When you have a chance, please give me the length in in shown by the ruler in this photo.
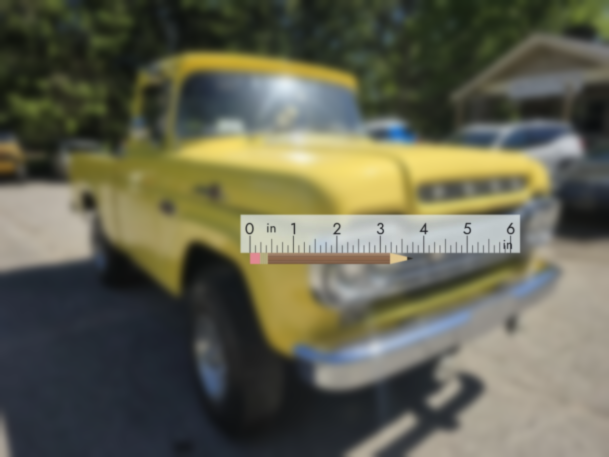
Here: 3.75 in
